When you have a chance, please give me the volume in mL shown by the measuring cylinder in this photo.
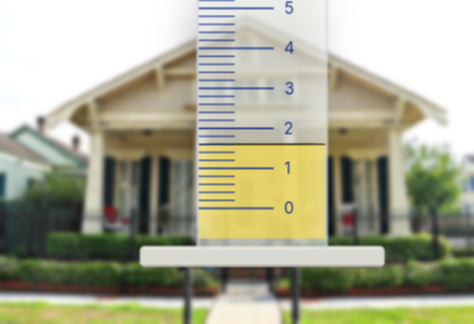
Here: 1.6 mL
